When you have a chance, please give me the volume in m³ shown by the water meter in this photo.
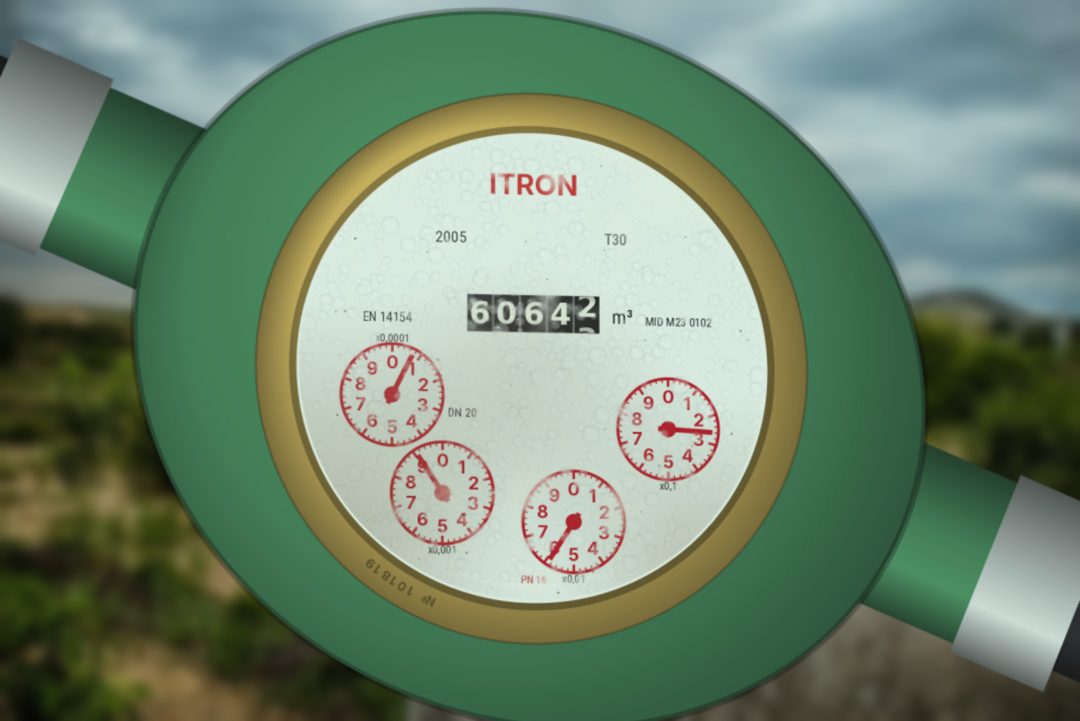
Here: 60642.2590 m³
